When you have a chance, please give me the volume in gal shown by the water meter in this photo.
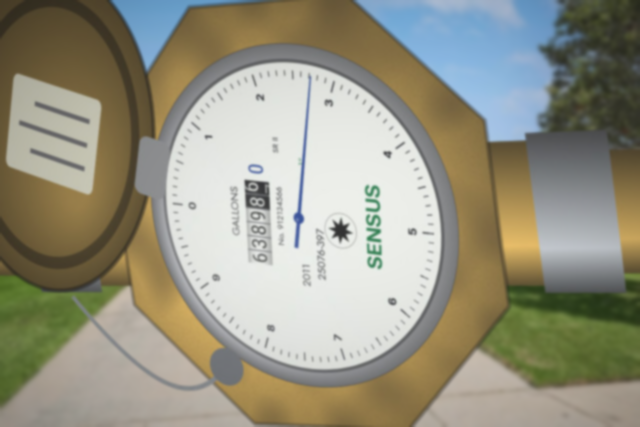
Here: 6389862.7 gal
